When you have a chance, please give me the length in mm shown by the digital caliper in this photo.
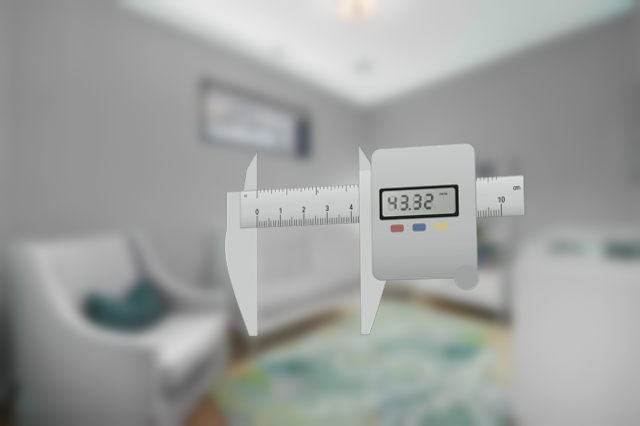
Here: 43.32 mm
